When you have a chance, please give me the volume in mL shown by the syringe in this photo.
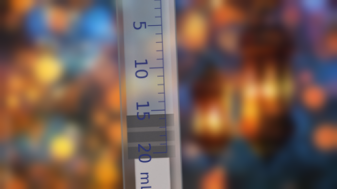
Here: 15.5 mL
